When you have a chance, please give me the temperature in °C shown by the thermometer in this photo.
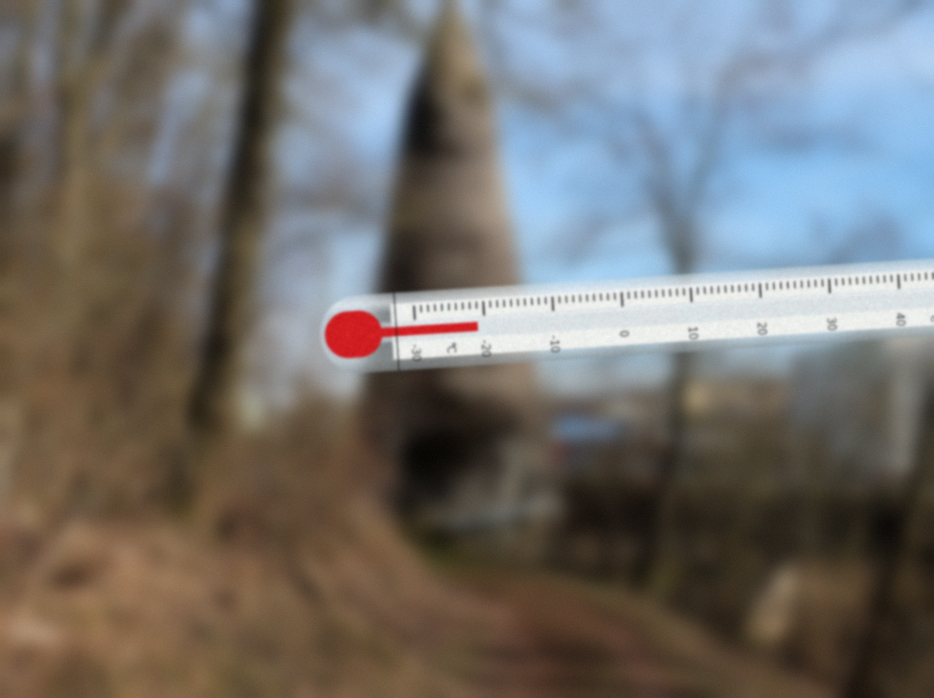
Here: -21 °C
